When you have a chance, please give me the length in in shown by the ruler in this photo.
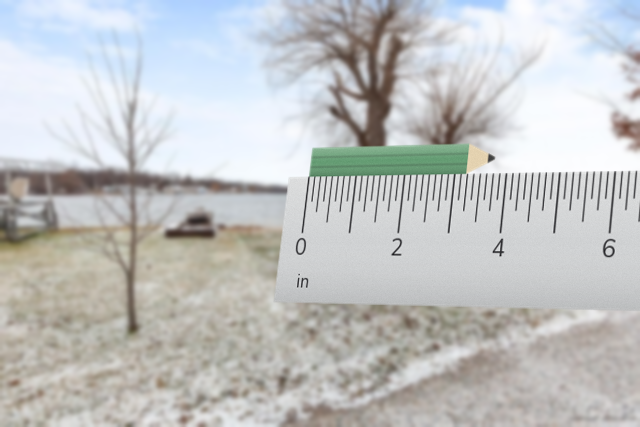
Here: 3.75 in
